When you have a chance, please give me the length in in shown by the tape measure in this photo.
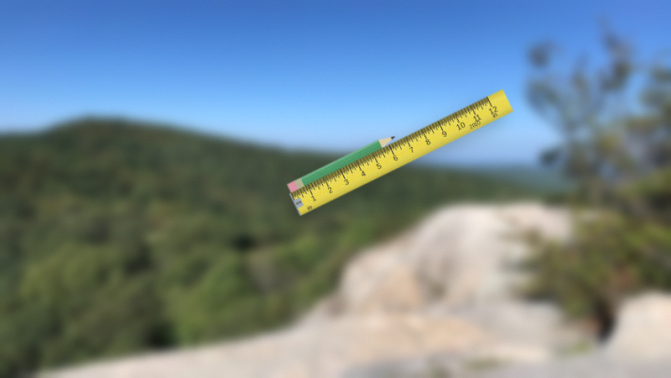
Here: 6.5 in
